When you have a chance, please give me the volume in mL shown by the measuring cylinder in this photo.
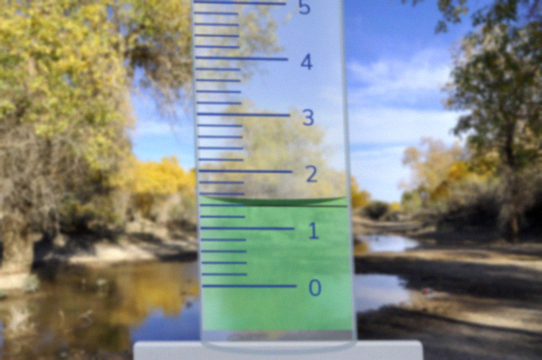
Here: 1.4 mL
